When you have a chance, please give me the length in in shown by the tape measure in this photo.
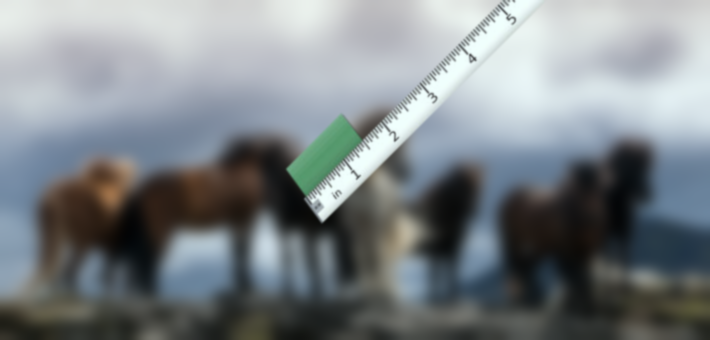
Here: 1.5 in
